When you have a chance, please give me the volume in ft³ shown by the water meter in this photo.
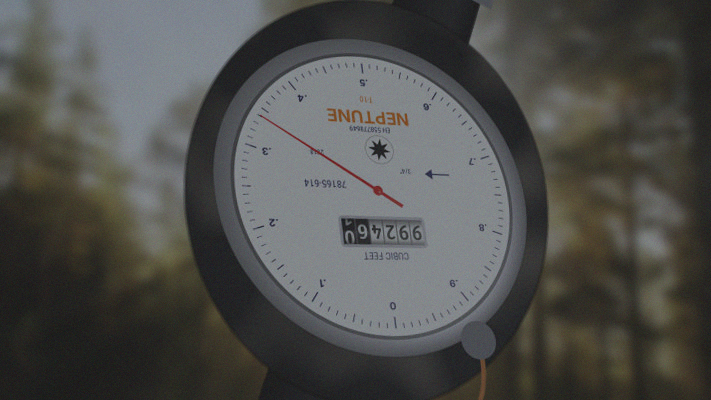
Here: 992460.34 ft³
